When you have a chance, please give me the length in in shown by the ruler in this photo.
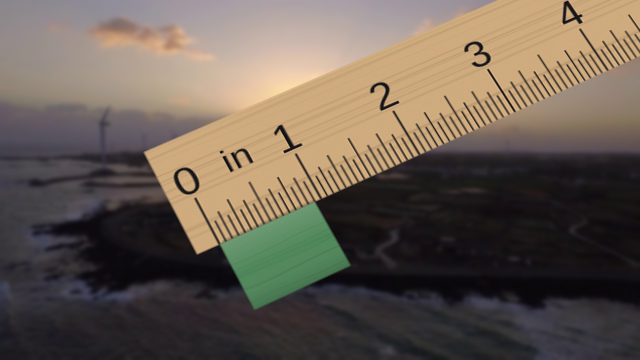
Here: 0.9375 in
